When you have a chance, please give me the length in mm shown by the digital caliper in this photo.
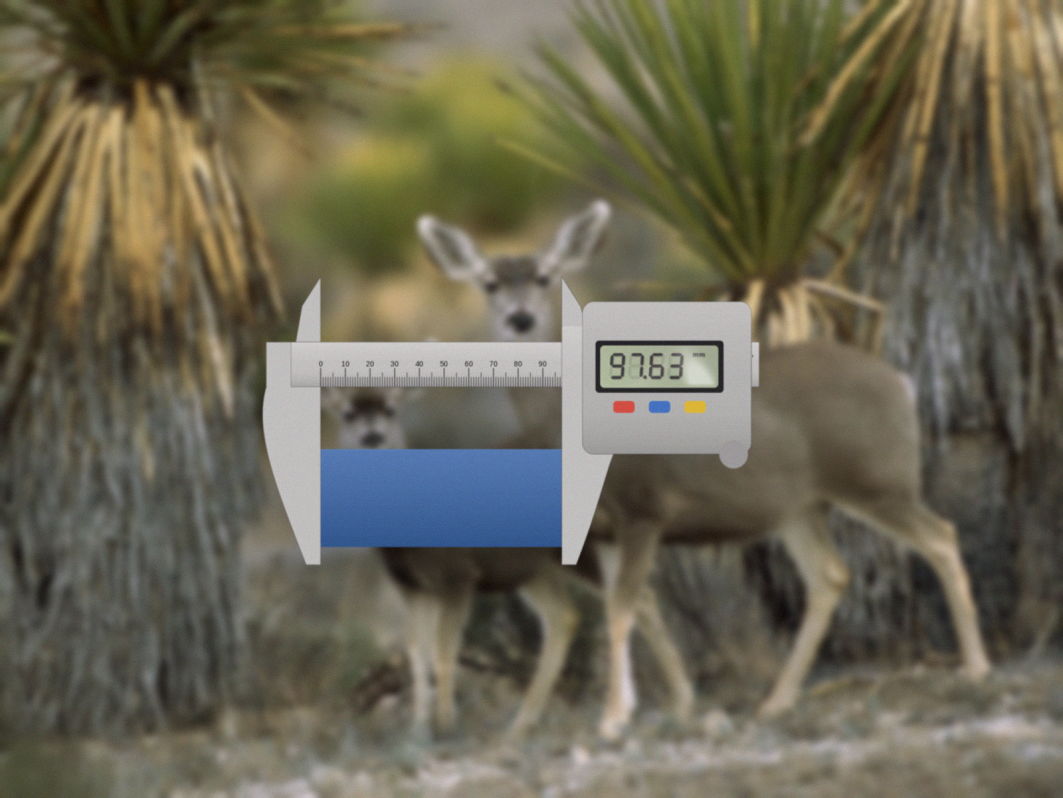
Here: 97.63 mm
